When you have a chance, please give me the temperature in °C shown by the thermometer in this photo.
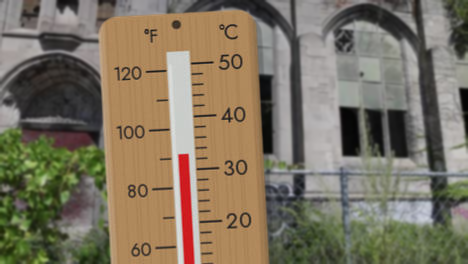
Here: 33 °C
